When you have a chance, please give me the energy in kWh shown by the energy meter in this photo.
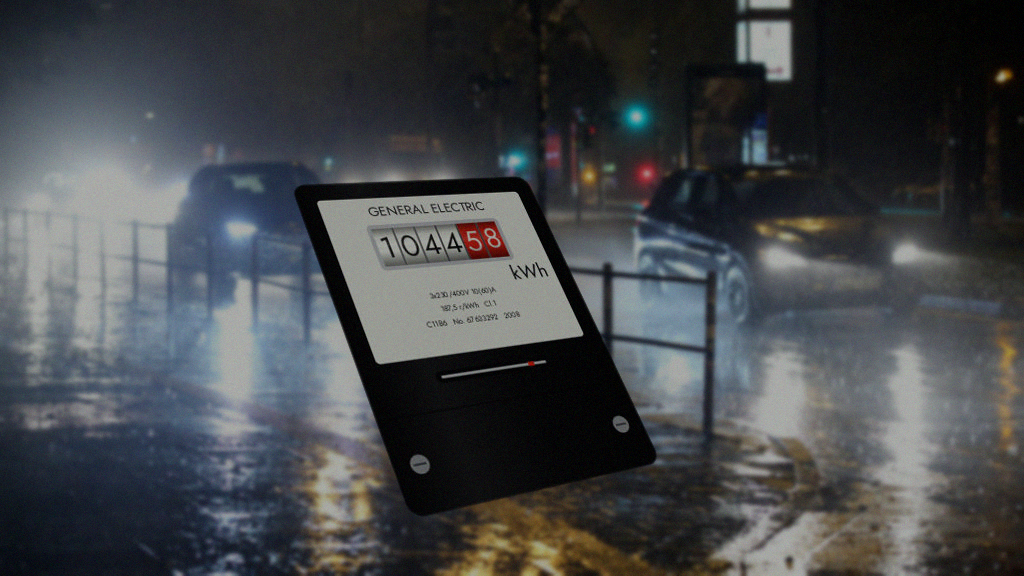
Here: 1044.58 kWh
